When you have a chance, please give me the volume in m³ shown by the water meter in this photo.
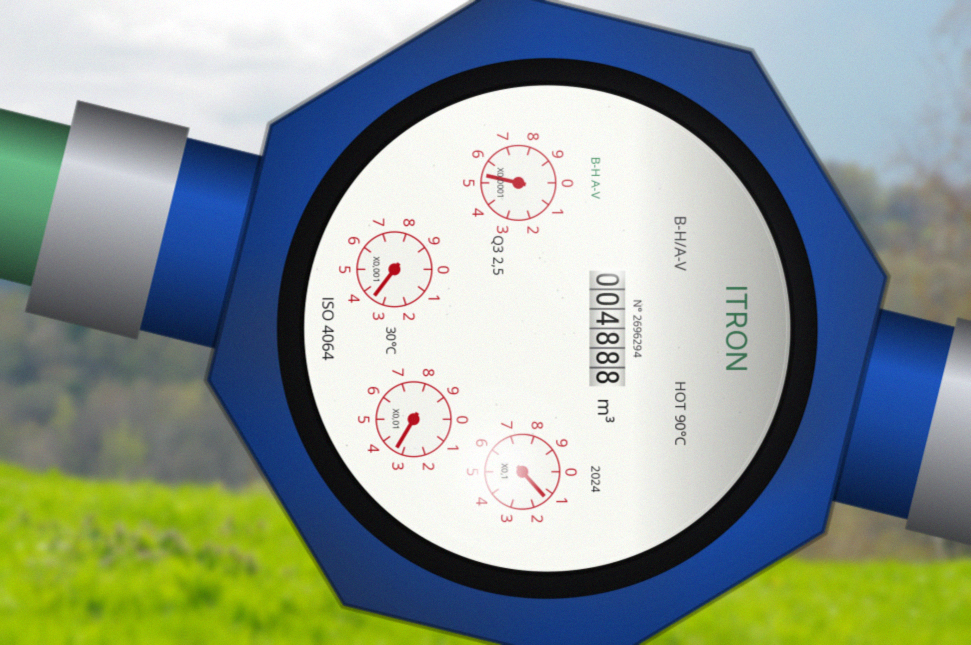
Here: 4888.1335 m³
